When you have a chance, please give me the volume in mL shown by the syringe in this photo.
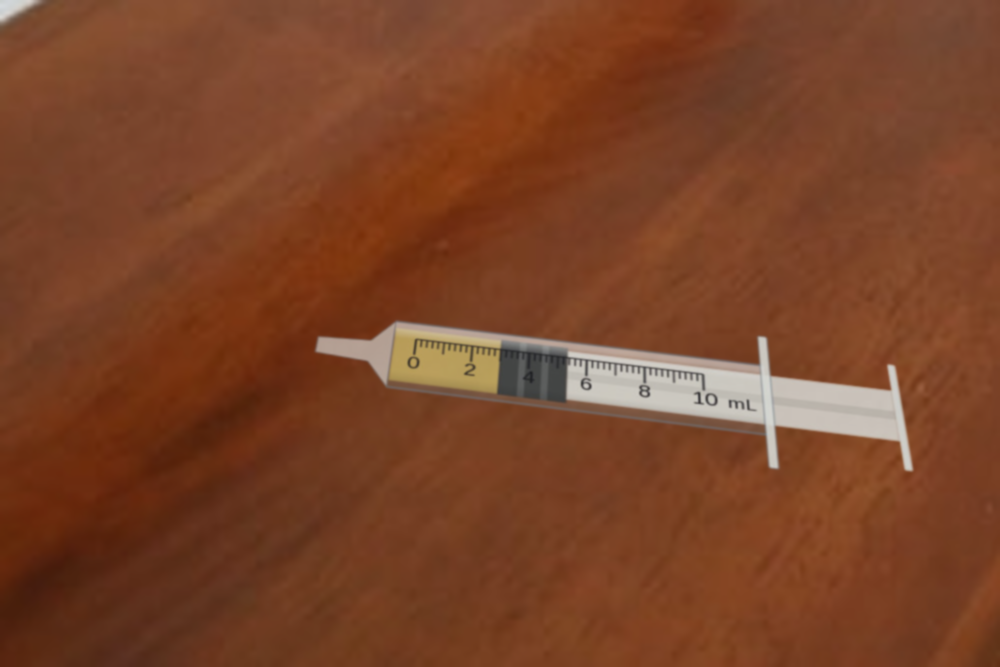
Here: 3 mL
